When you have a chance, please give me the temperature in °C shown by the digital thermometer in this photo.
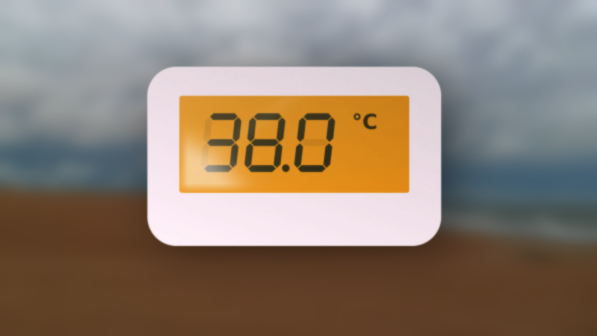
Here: 38.0 °C
